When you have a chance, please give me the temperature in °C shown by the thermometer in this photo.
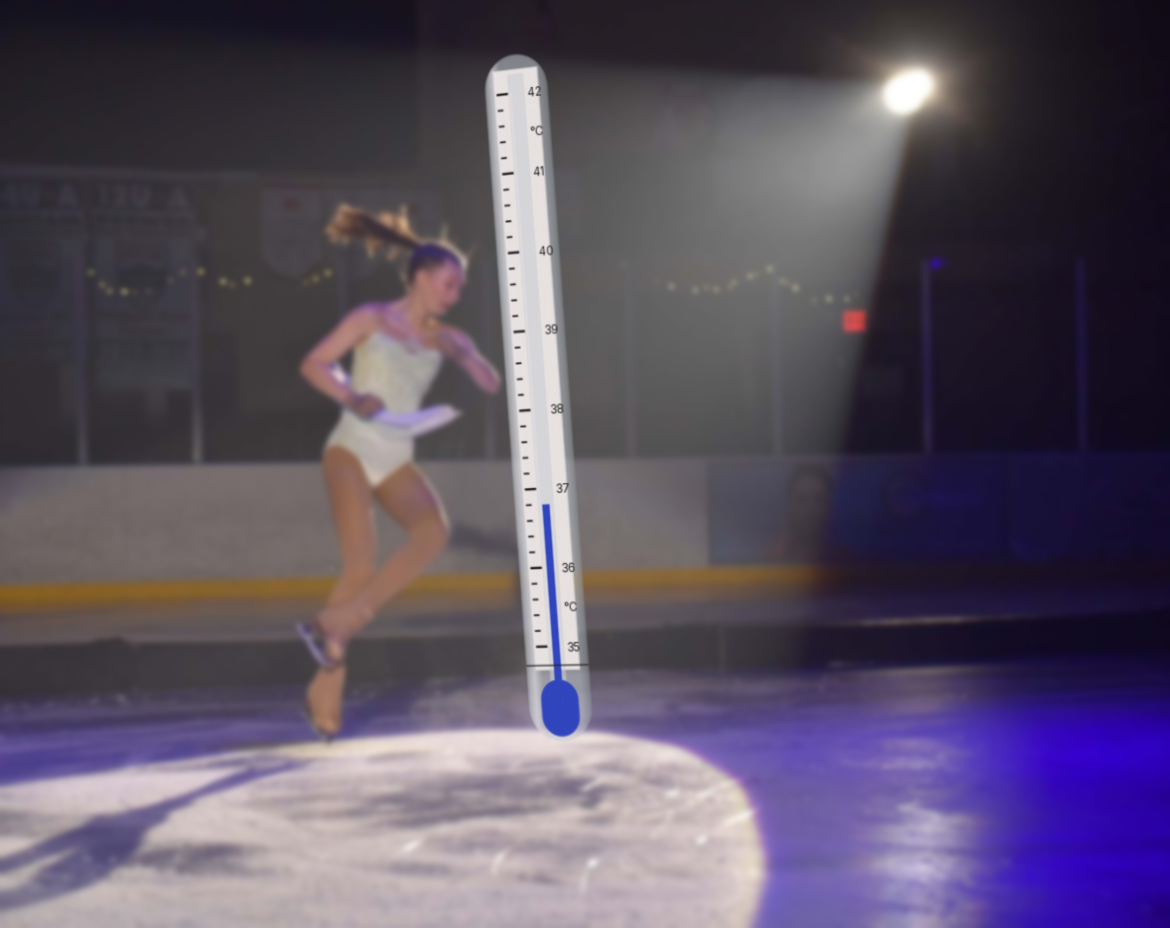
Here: 36.8 °C
